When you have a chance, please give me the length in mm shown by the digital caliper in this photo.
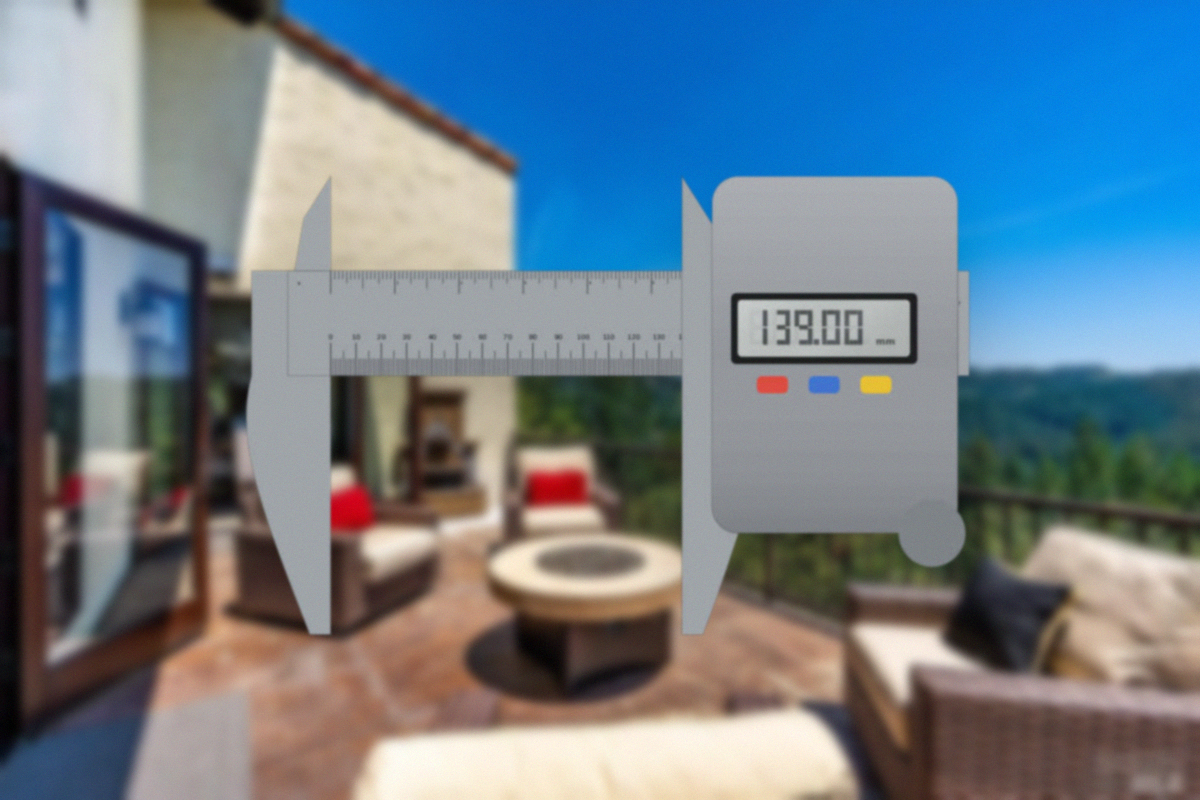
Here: 139.00 mm
